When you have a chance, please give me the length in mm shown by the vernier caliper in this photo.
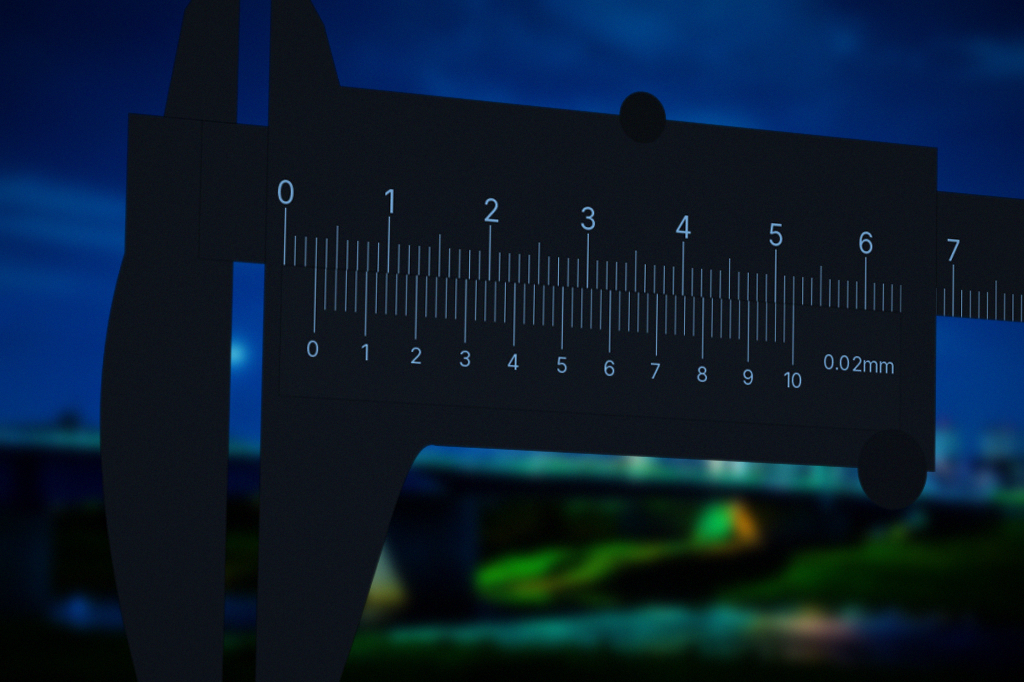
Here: 3.0 mm
